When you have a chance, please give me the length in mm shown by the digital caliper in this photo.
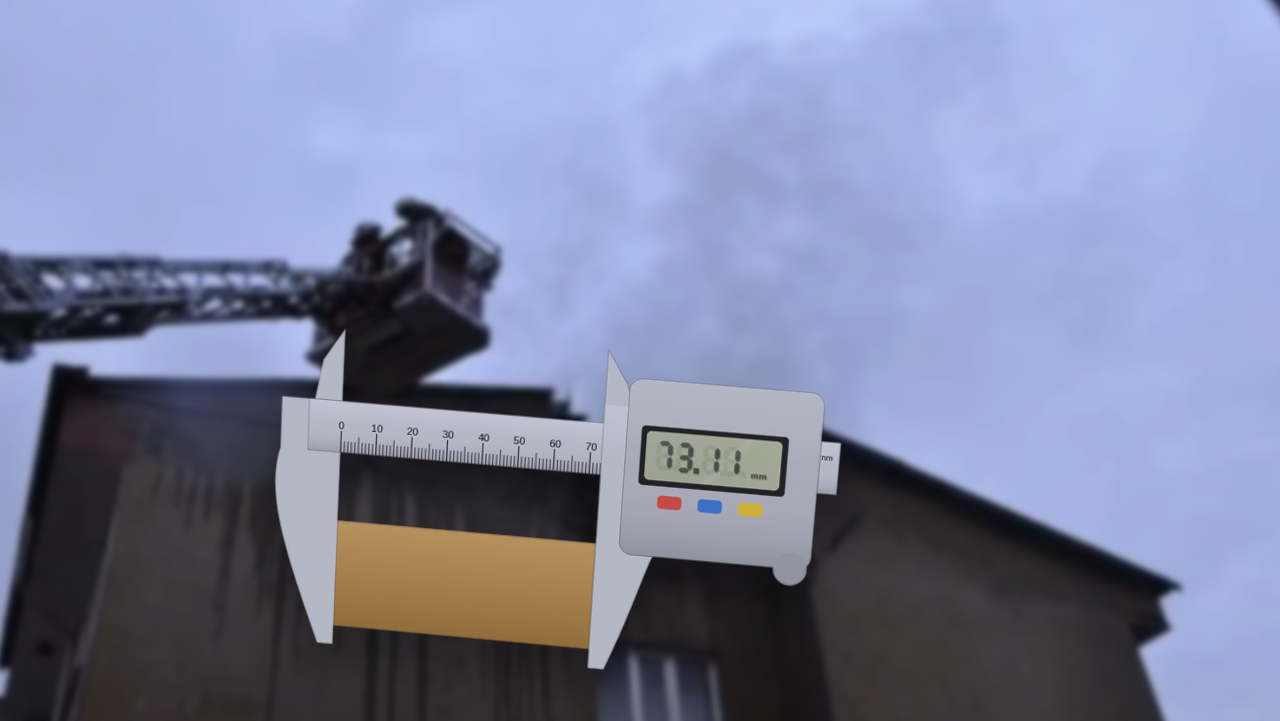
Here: 73.11 mm
